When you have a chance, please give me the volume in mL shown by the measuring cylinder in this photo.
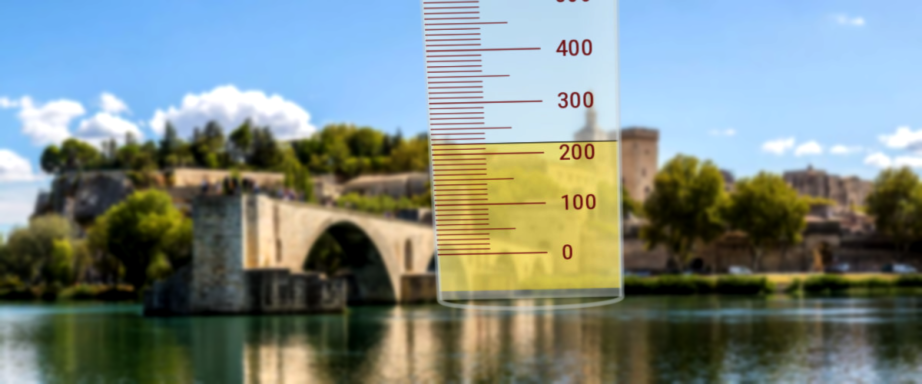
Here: 220 mL
